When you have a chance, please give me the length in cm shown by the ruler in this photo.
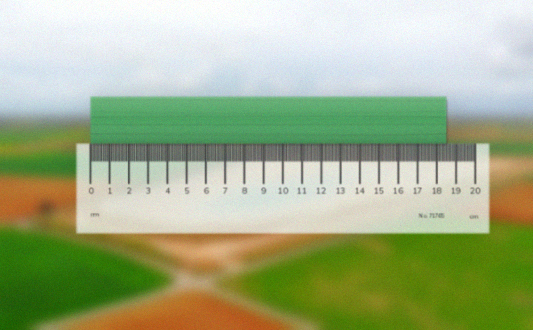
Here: 18.5 cm
